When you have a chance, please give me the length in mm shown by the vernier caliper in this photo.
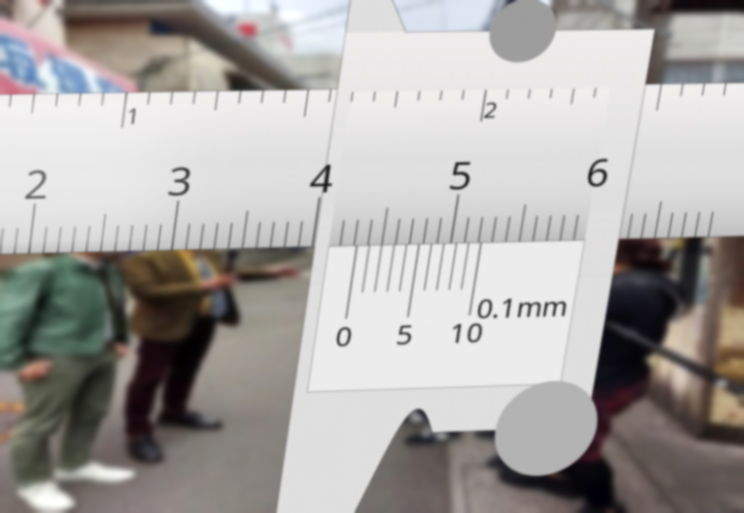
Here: 43.2 mm
